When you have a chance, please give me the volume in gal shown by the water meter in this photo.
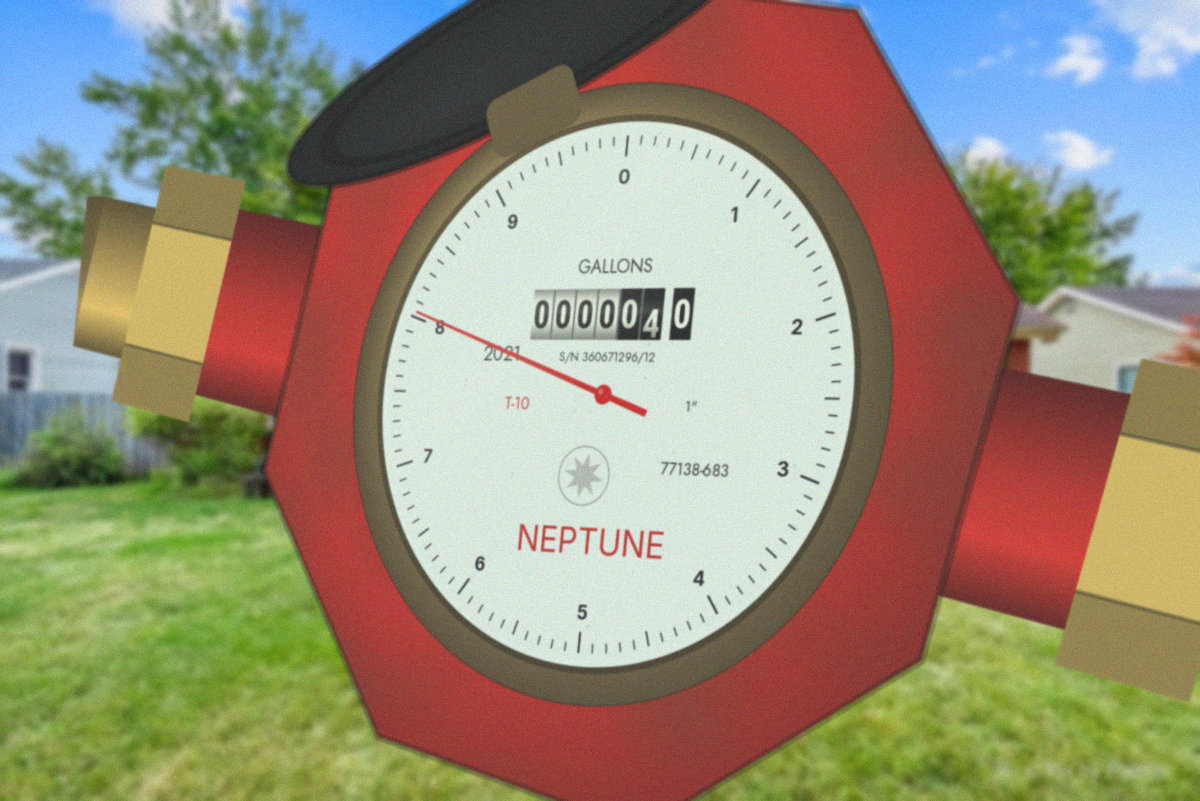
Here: 38.0 gal
